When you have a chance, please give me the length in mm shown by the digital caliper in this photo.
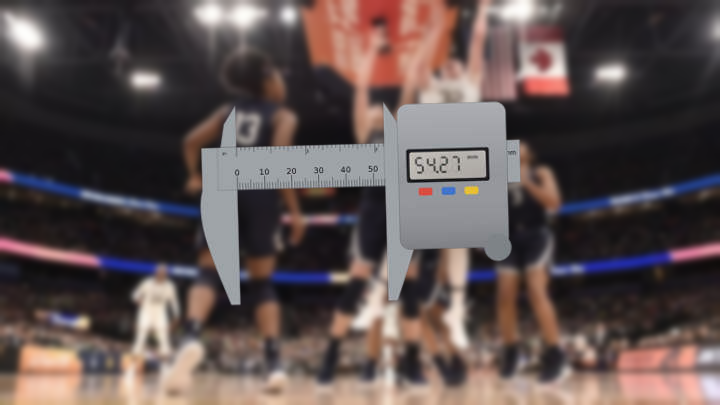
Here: 54.27 mm
